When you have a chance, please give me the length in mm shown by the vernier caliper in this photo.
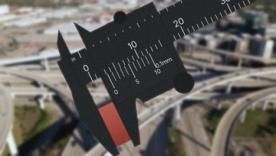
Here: 3.2 mm
